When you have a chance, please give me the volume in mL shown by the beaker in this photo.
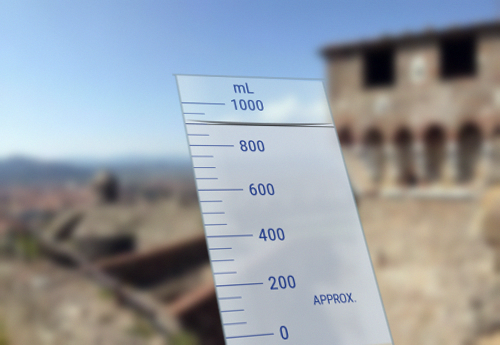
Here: 900 mL
